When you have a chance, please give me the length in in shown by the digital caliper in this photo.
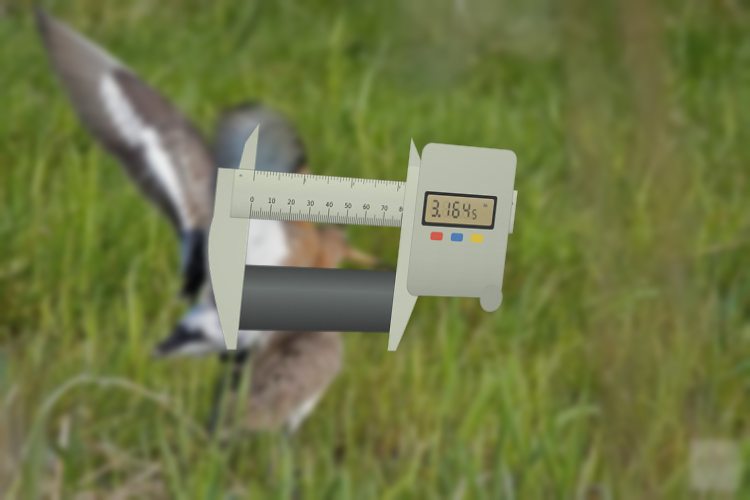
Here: 3.1645 in
